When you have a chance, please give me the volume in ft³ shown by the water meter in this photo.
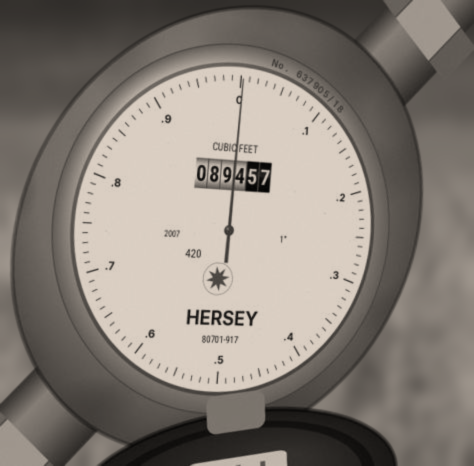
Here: 89457.00 ft³
